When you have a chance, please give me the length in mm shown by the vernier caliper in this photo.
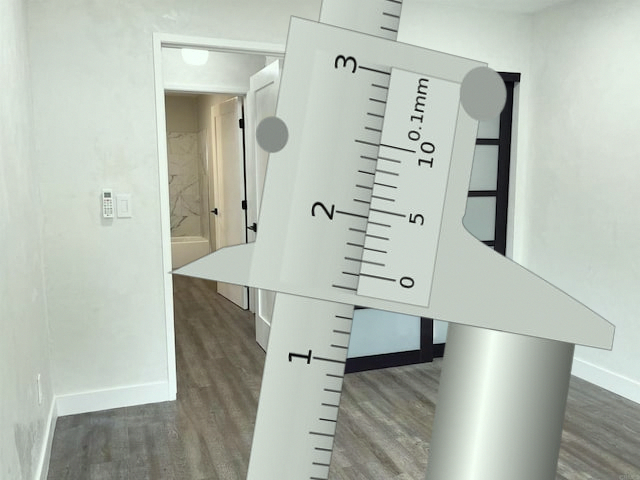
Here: 16.1 mm
